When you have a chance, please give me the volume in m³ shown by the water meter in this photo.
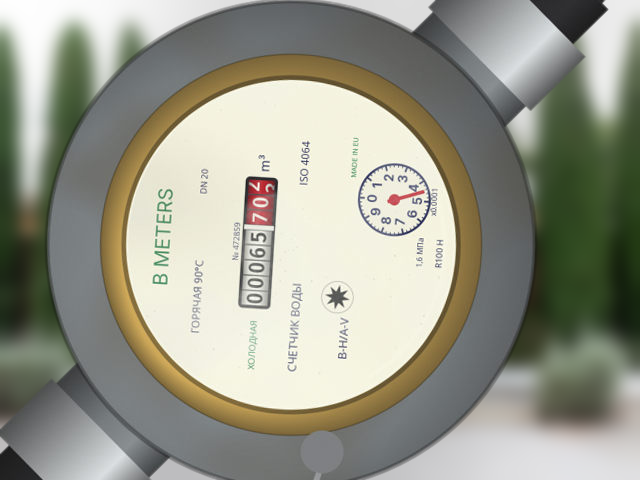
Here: 65.7024 m³
